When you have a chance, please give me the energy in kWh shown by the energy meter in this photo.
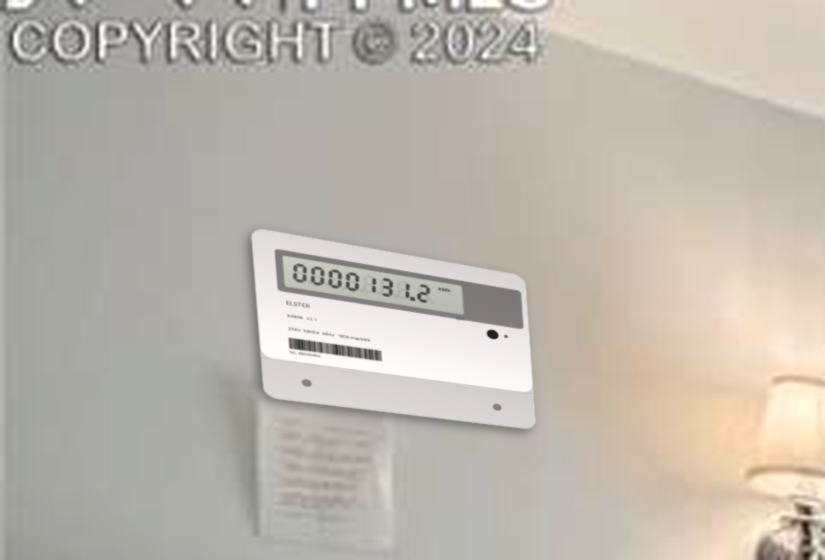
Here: 131.2 kWh
